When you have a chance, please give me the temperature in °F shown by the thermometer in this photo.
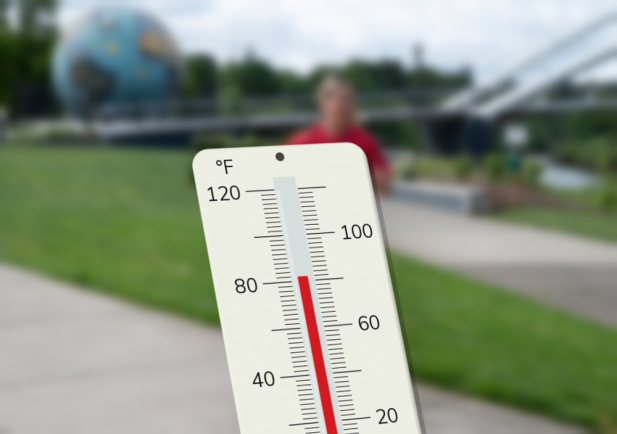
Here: 82 °F
